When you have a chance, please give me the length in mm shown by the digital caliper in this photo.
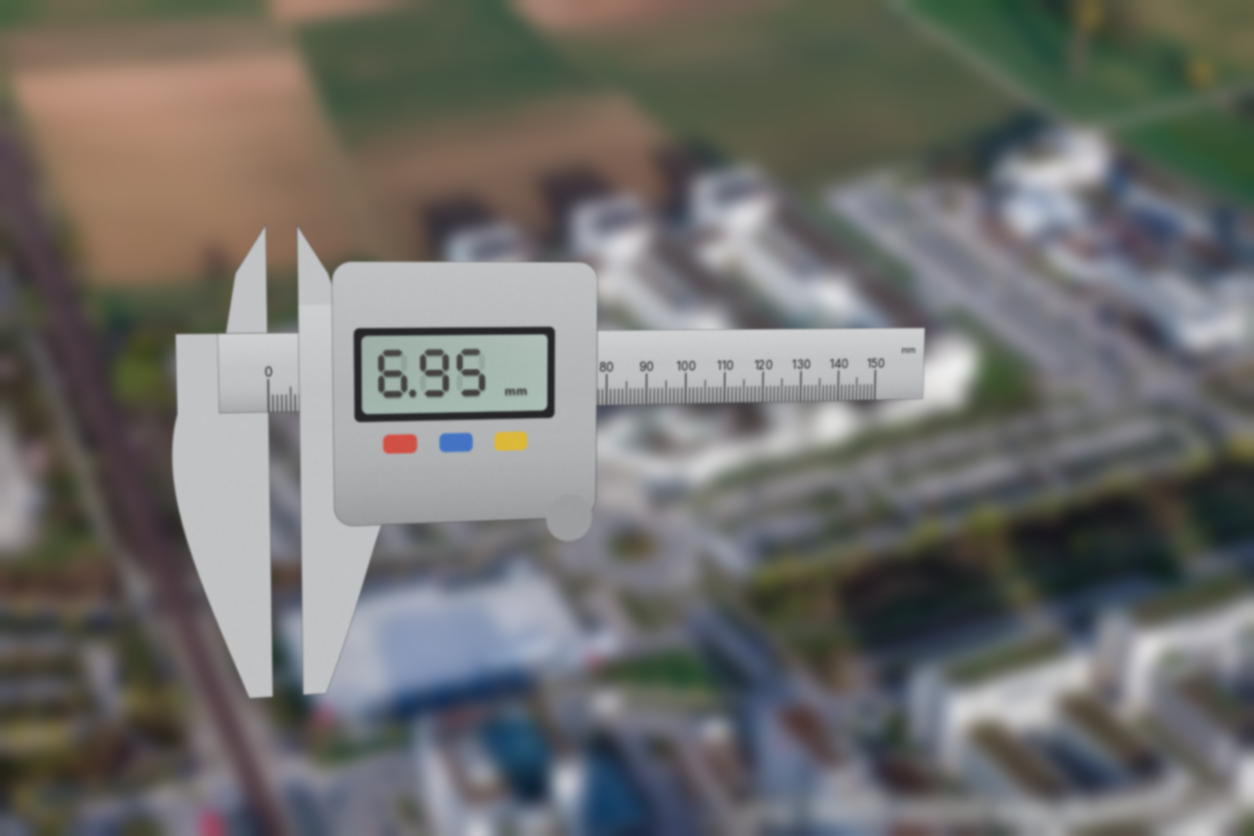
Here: 6.95 mm
